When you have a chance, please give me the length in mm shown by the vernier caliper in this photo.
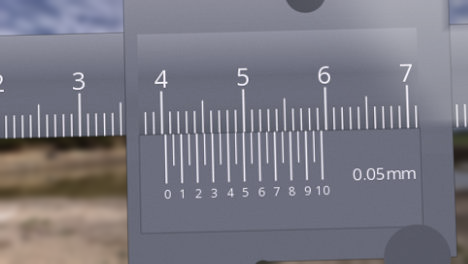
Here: 40.4 mm
